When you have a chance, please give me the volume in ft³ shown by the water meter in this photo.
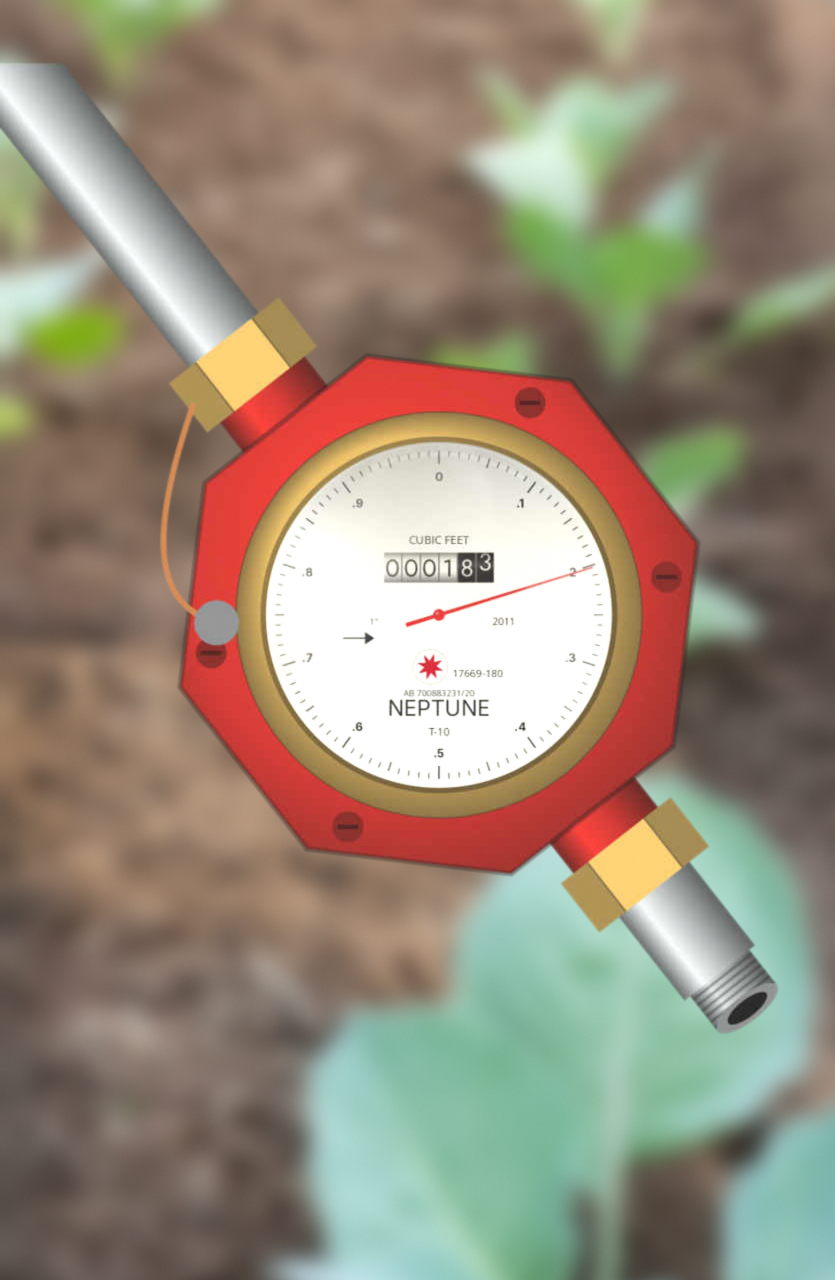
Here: 183.20 ft³
